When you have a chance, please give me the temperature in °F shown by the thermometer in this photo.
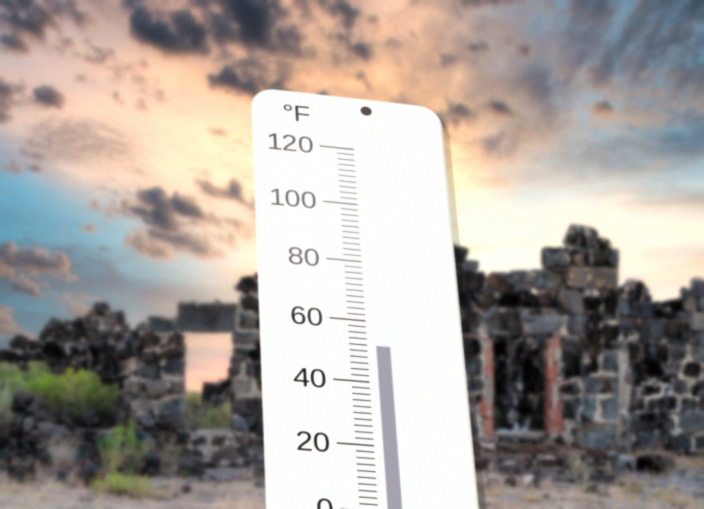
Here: 52 °F
